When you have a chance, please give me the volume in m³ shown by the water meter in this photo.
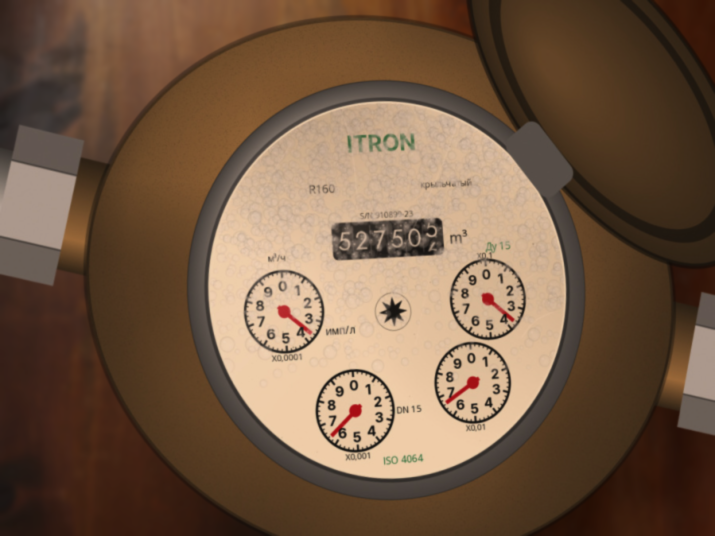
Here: 527505.3663 m³
